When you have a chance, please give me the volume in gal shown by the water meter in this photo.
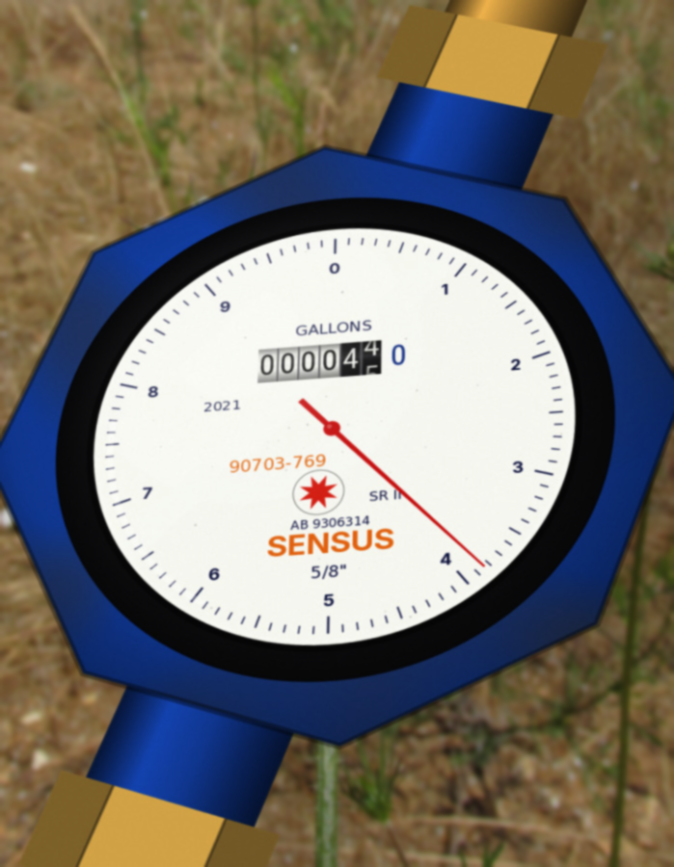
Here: 443.8 gal
